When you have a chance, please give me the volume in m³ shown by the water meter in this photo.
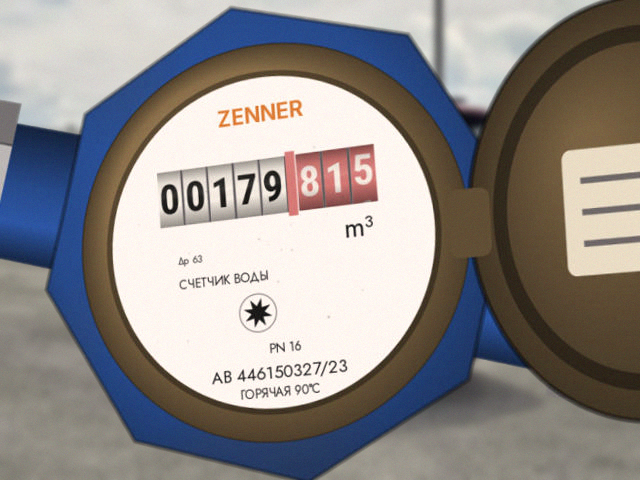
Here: 179.815 m³
